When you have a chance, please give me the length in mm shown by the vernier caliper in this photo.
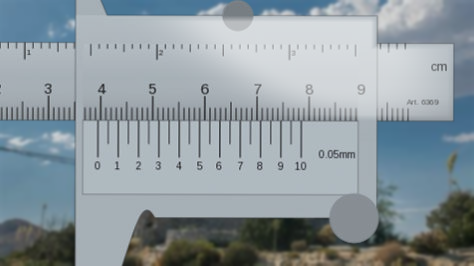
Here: 39.5 mm
